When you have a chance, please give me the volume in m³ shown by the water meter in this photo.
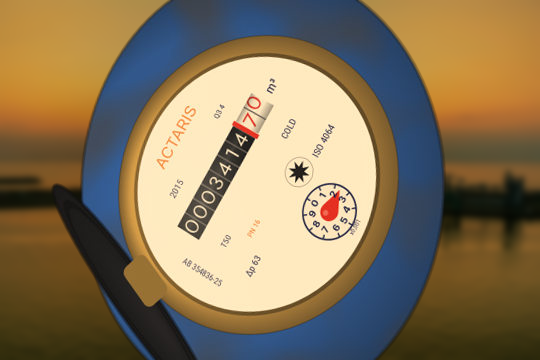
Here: 3414.702 m³
